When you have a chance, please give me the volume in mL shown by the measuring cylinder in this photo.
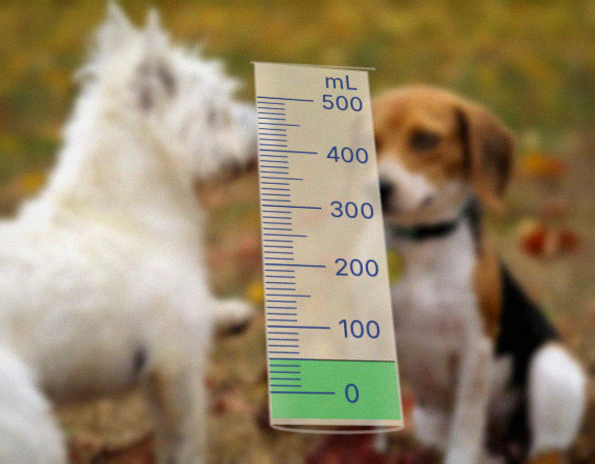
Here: 50 mL
